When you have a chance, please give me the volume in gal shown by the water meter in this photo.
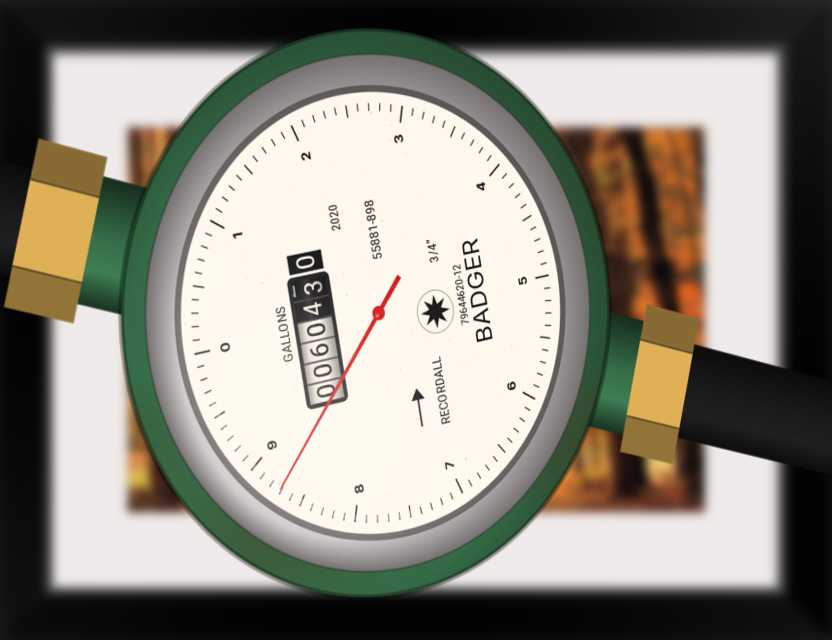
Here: 60428.7 gal
